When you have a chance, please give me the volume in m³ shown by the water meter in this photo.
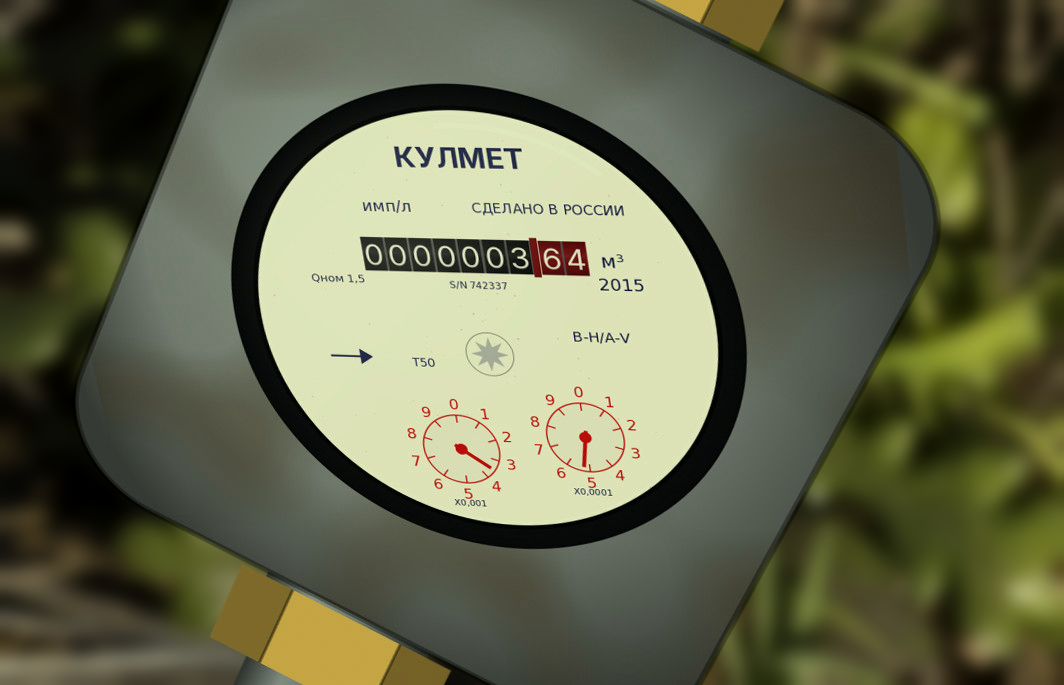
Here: 3.6435 m³
